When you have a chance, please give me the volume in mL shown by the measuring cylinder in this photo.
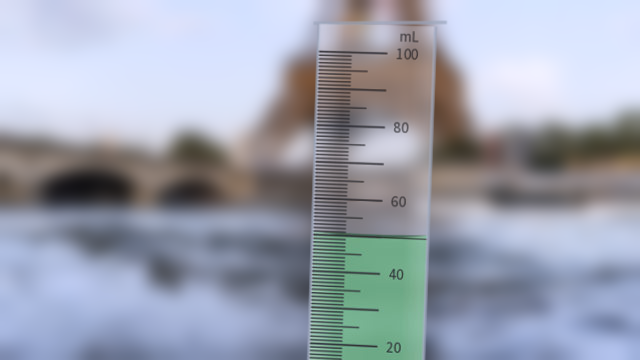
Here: 50 mL
